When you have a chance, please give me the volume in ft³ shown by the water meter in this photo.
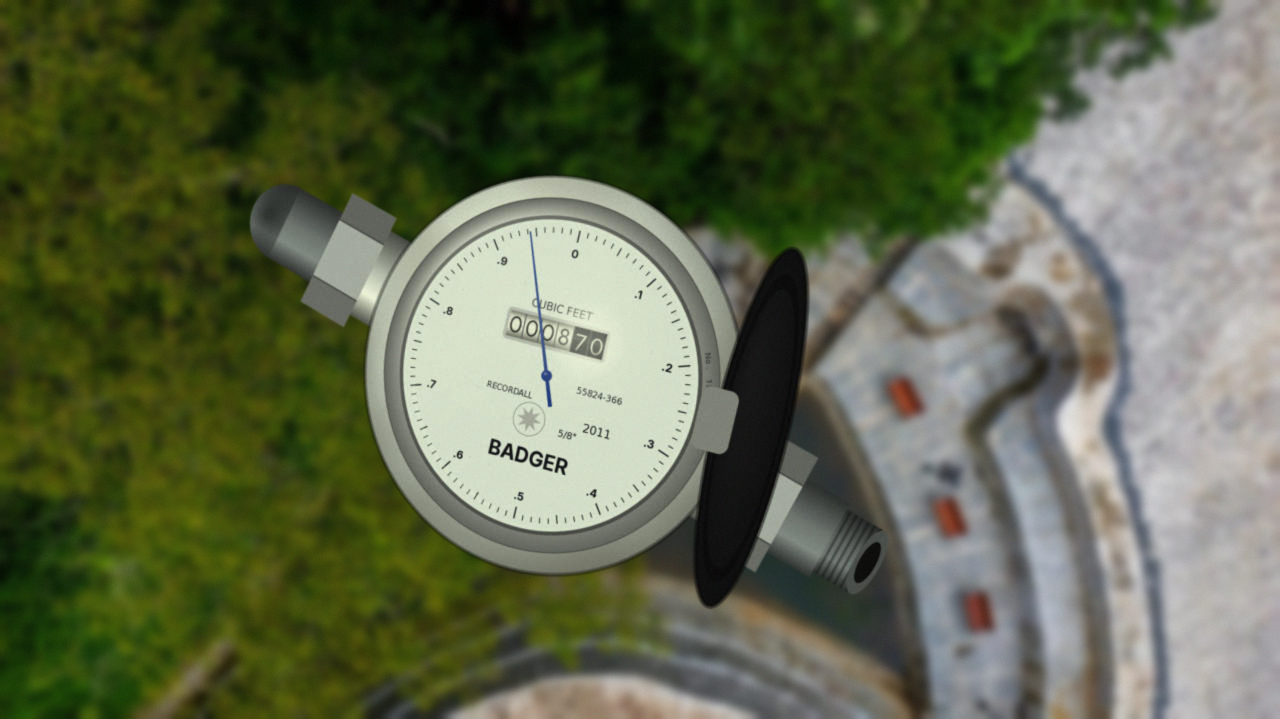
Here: 869.94 ft³
